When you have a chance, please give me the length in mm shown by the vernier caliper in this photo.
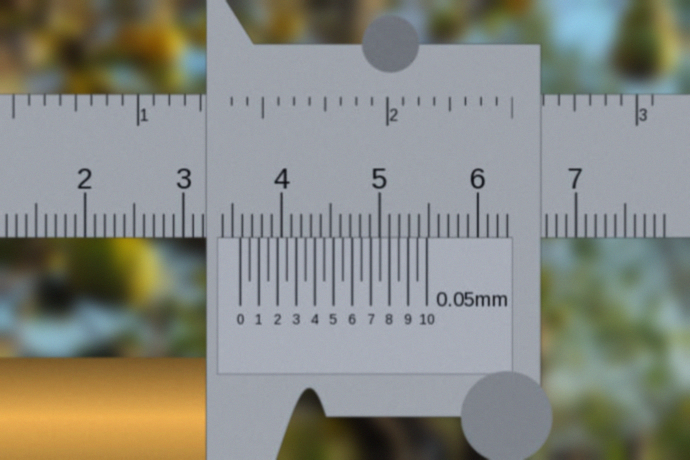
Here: 35.8 mm
